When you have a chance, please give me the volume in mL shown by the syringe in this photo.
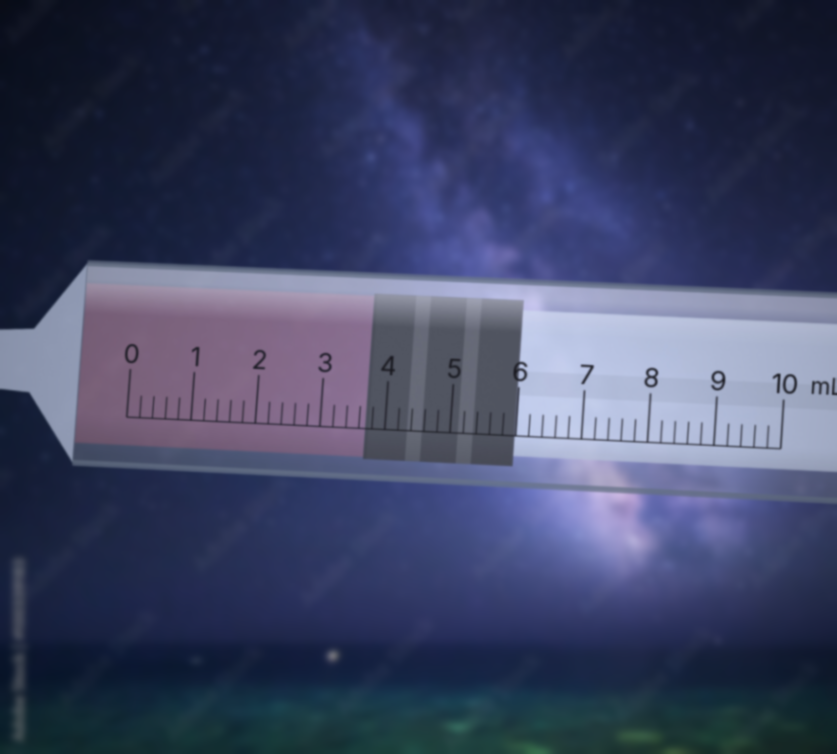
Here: 3.7 mL
